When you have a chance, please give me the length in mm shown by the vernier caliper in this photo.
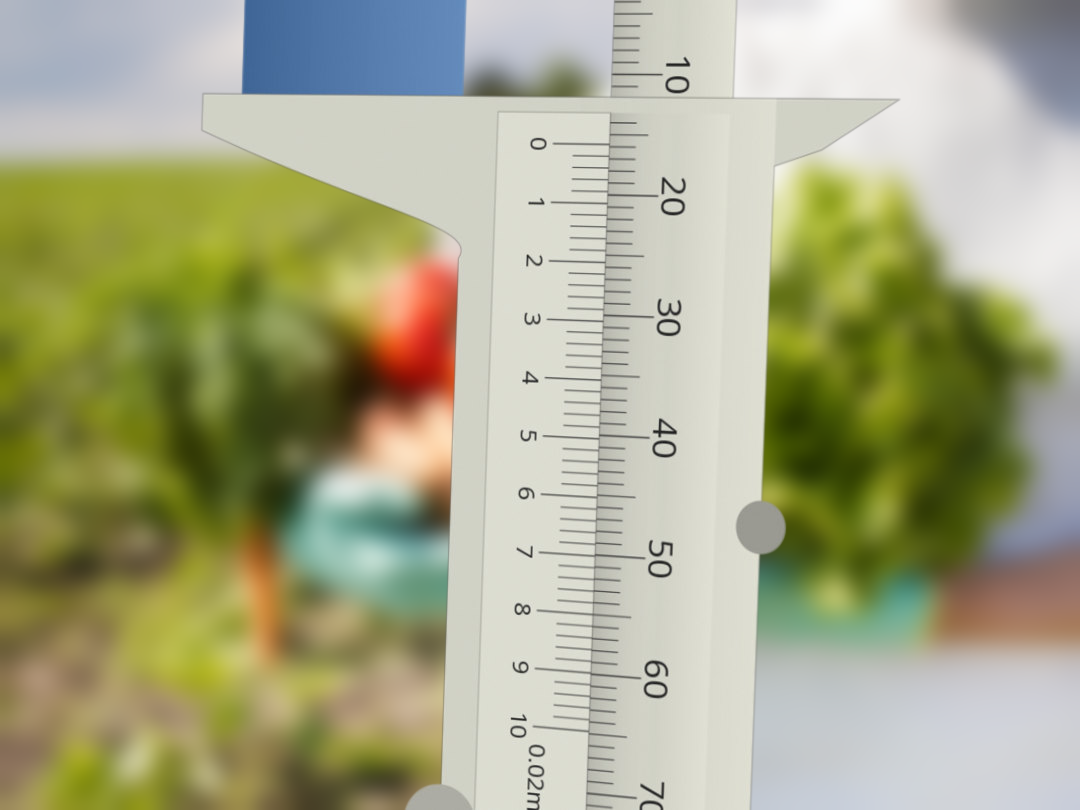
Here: 15.8 mm
